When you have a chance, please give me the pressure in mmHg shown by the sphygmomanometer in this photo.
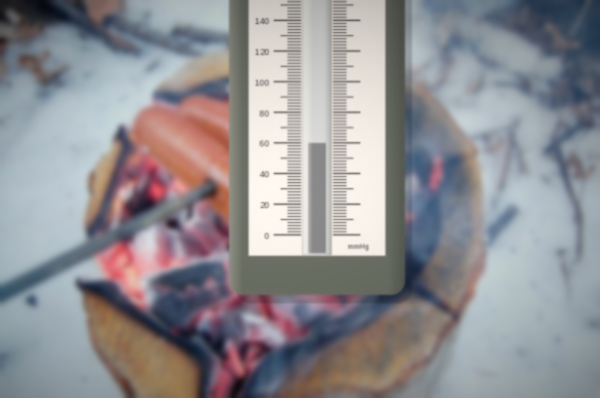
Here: 60 mmHg
